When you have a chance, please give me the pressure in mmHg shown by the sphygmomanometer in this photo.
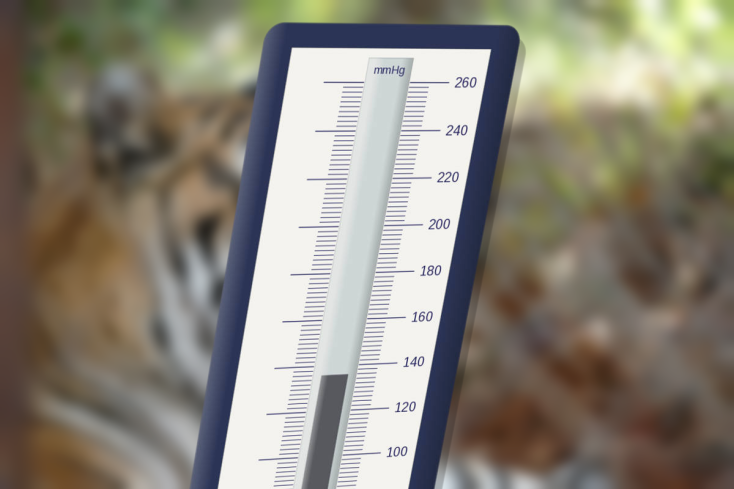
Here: 136 mmHg
